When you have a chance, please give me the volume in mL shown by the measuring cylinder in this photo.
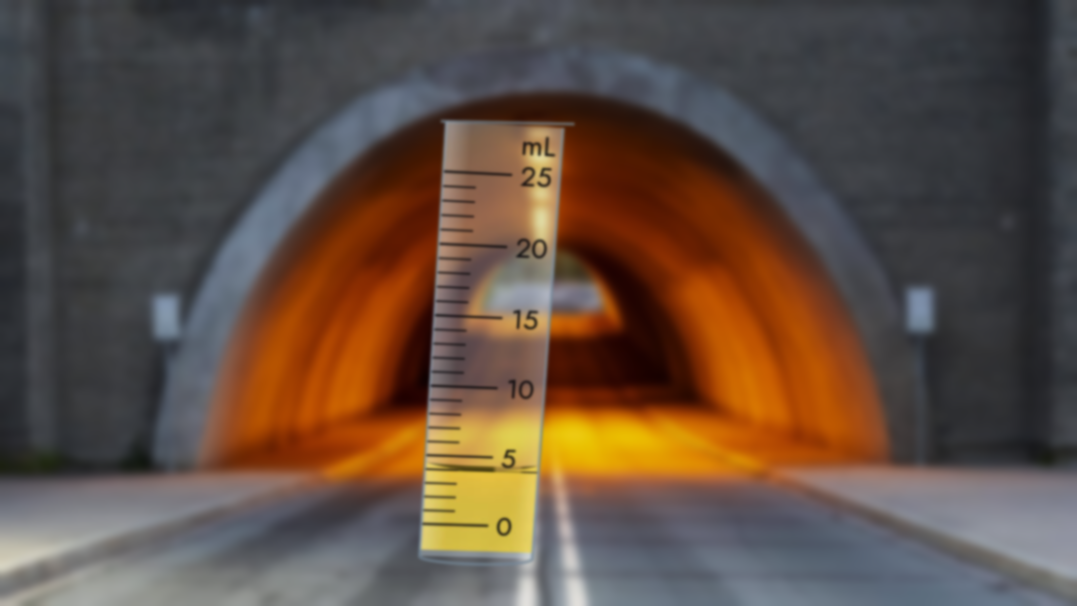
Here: 4 mL
